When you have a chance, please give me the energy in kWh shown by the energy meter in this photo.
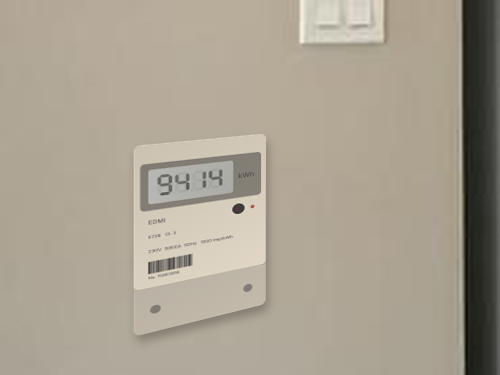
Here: 9414 kWh
